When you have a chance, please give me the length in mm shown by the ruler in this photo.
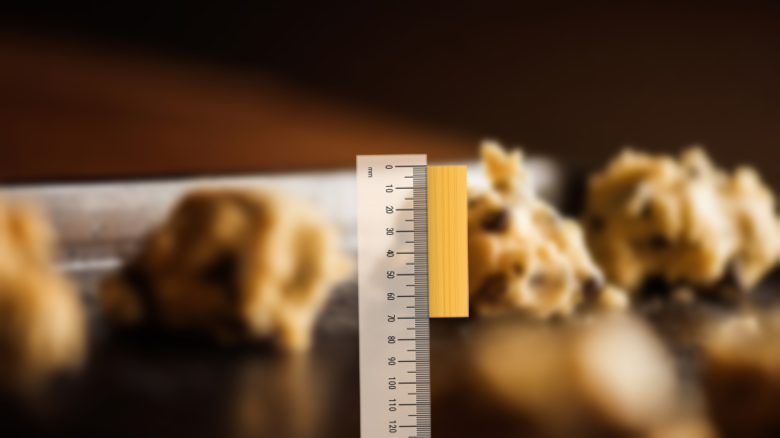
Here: 70 mm
